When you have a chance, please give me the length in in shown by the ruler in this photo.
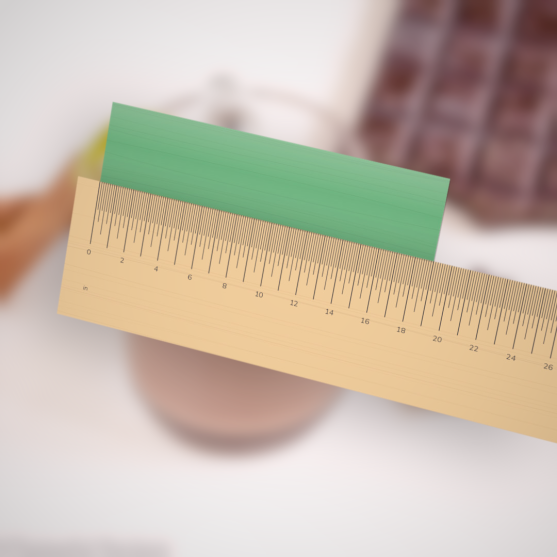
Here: 19 in
